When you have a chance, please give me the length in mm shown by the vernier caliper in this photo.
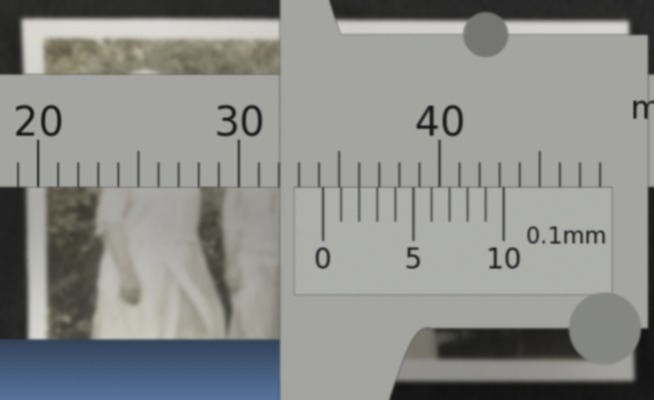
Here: 34.2 mm
